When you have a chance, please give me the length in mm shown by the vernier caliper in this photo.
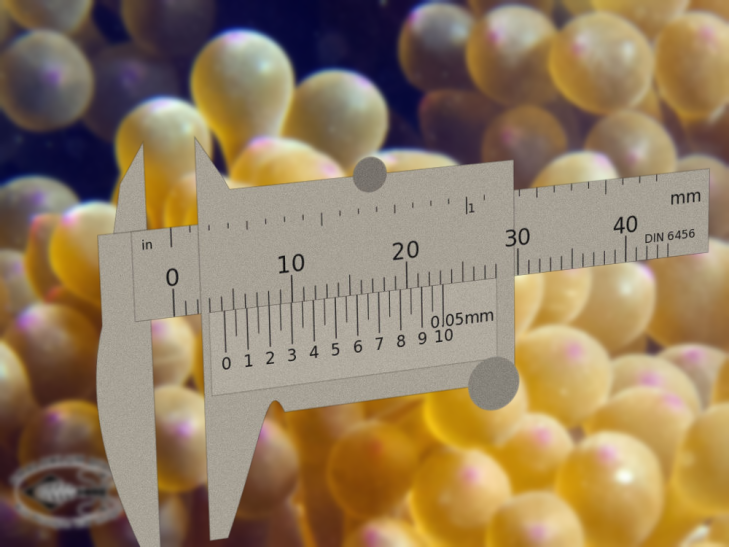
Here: 4.2 mm
